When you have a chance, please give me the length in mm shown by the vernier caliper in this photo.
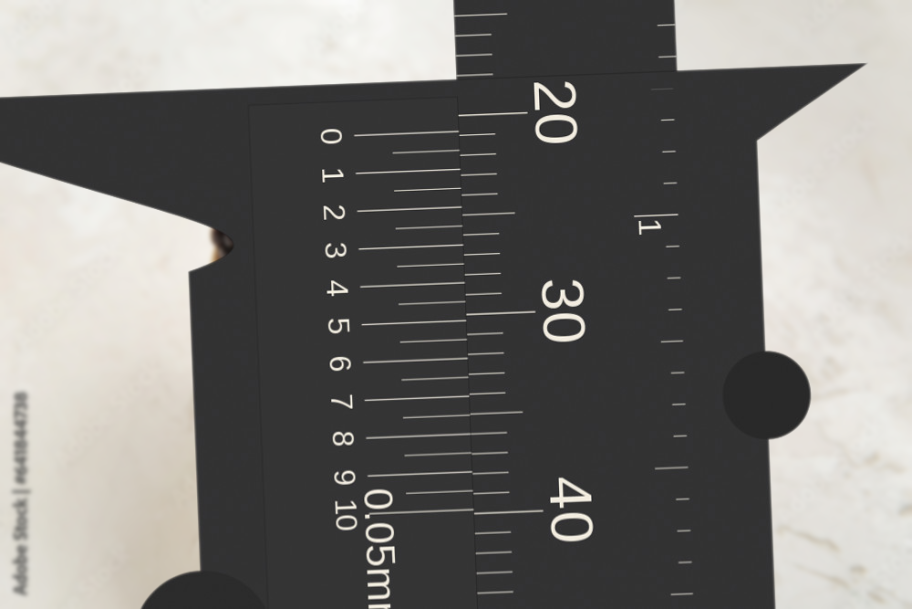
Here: 20.8 mm
